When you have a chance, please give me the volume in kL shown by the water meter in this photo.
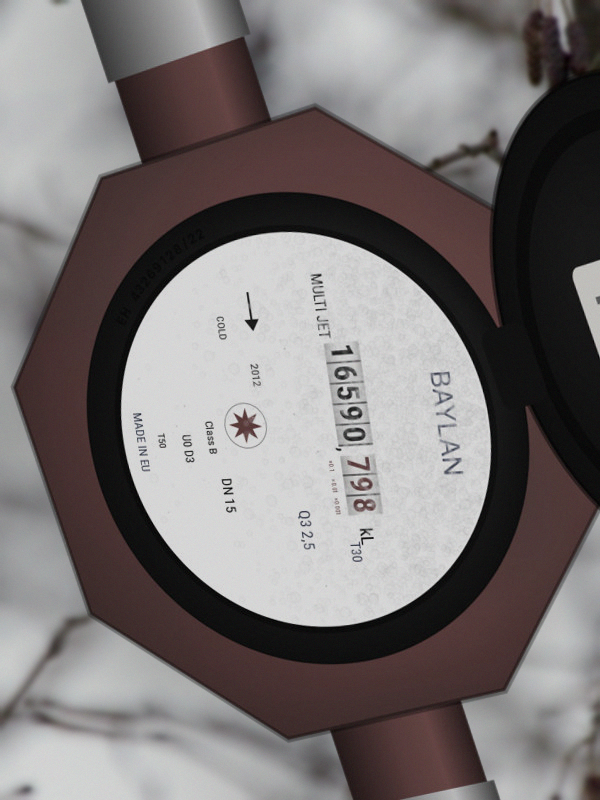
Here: 16590.798 kL
